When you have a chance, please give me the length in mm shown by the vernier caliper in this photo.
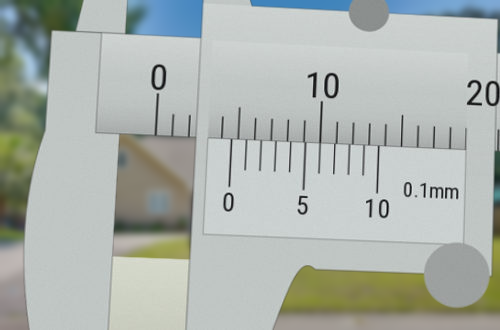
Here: 4.6 mm
